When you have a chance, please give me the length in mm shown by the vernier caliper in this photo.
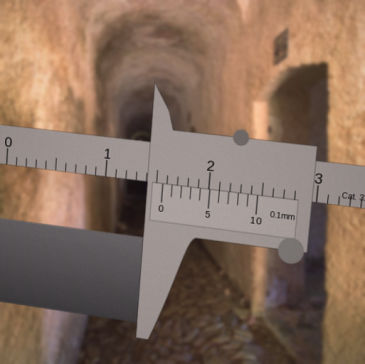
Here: 15.6 mm
